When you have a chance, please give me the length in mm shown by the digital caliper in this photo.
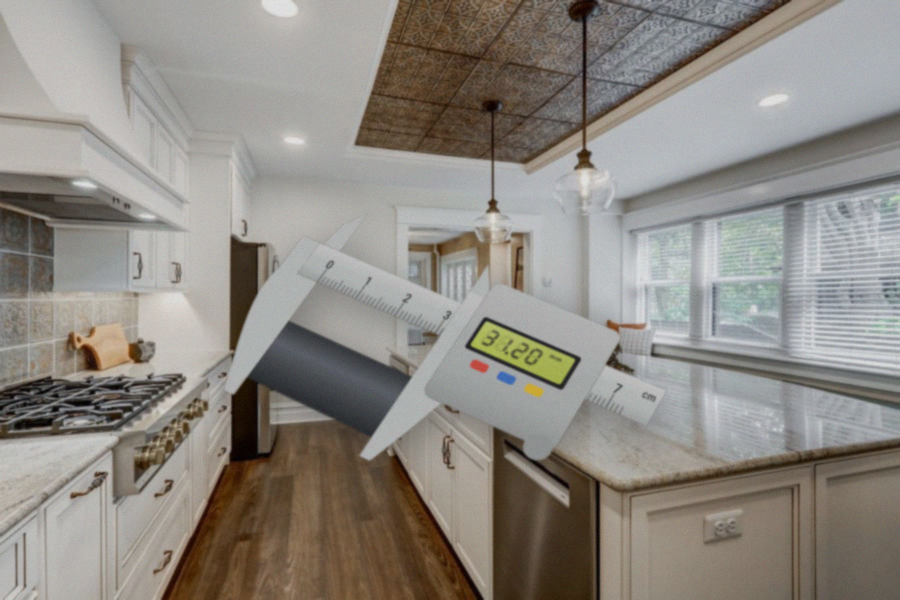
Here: 31.20 mm
